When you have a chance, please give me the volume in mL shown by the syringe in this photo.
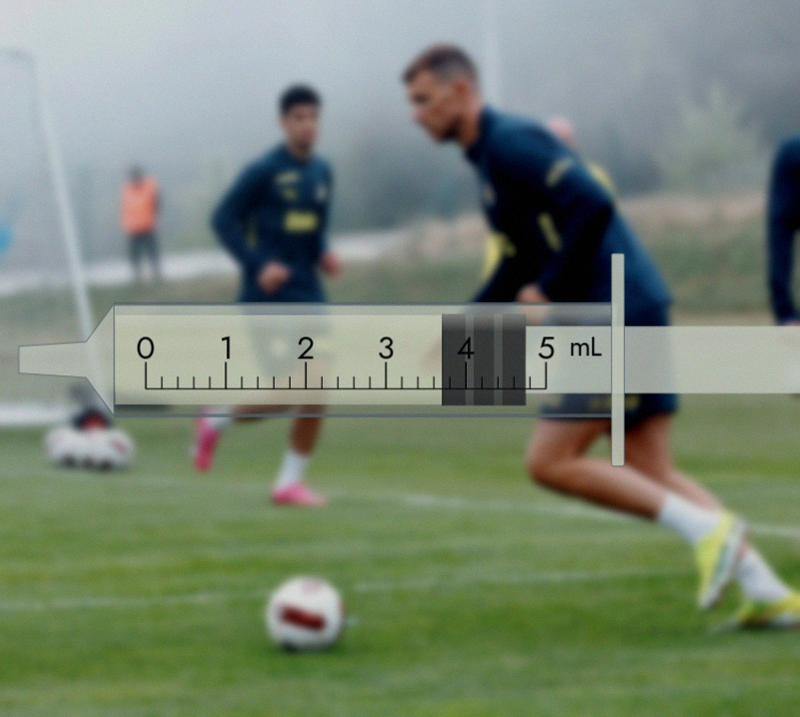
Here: 3.7 mL
